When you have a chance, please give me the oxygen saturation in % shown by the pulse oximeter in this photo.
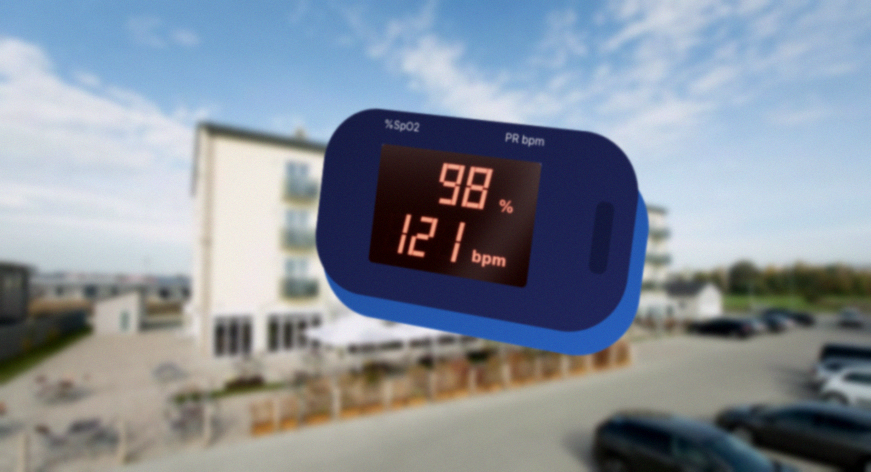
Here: 98 %
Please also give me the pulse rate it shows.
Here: 121 bpm
